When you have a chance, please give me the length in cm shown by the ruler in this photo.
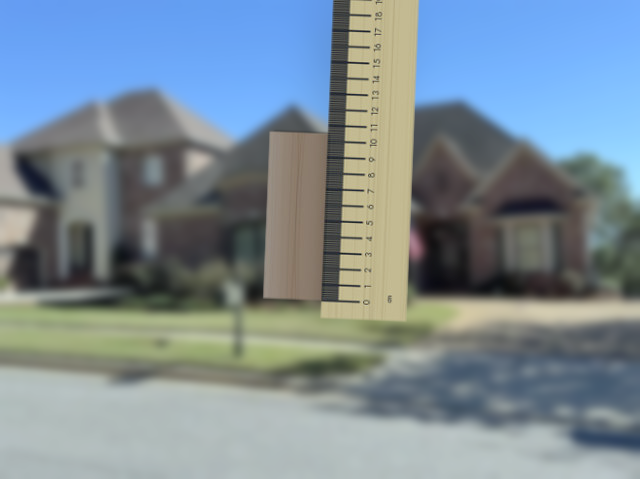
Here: 10.5 cm
